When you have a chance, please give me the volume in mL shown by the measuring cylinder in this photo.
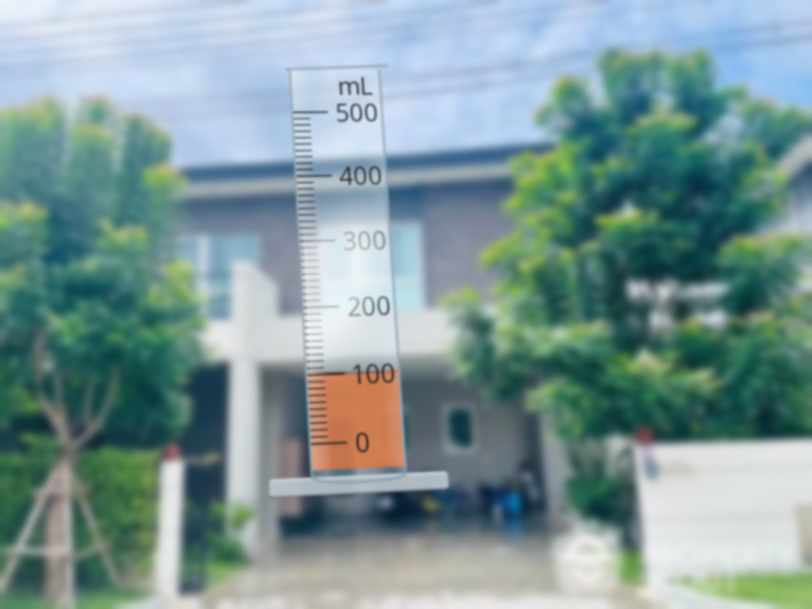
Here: 100 mL
